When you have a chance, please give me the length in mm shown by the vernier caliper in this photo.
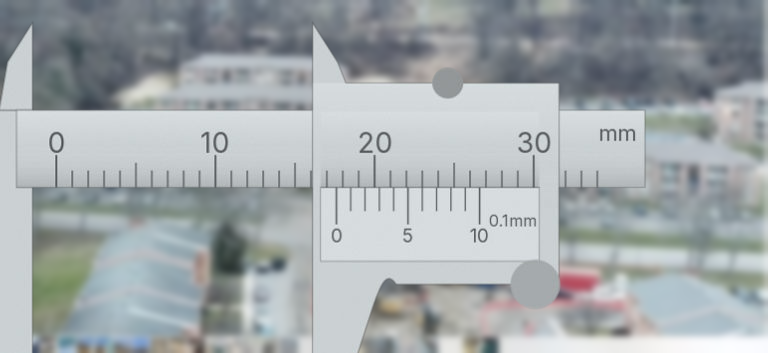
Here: 17.6 mm
